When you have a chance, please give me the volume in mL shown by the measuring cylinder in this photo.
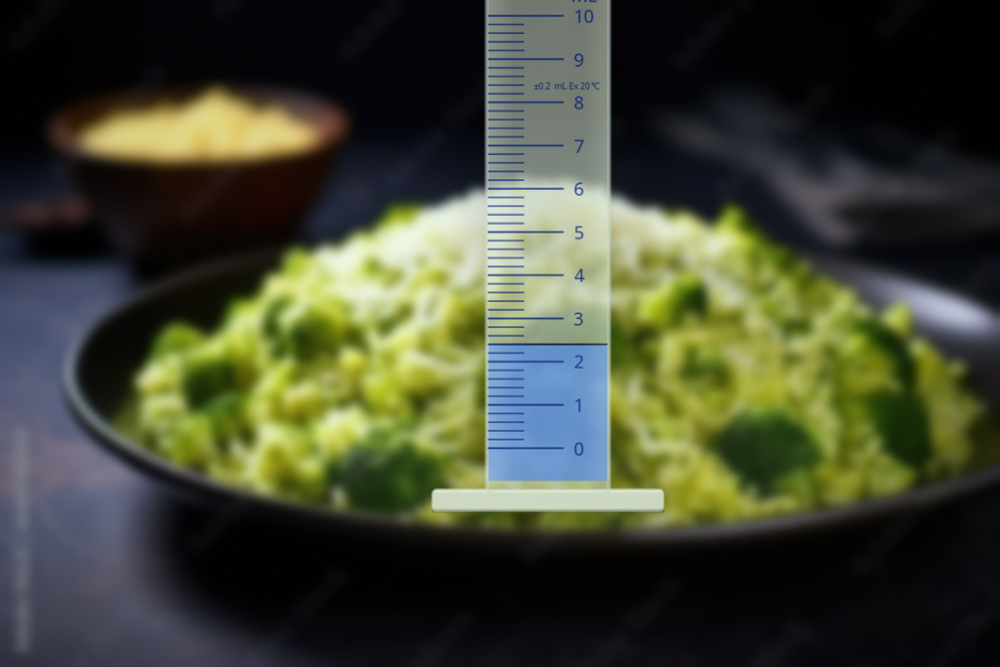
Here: 2.4 mL
